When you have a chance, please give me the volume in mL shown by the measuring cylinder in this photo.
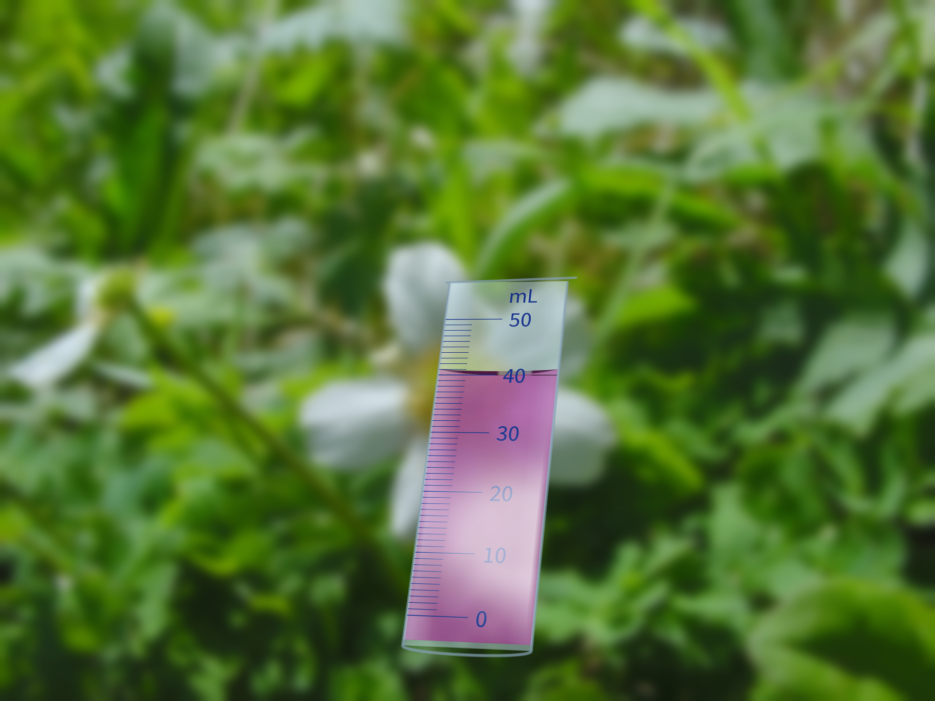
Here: 40 mL
